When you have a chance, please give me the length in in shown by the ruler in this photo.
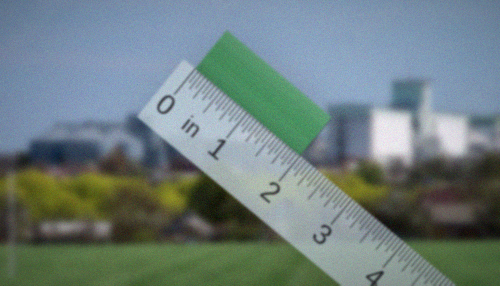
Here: 2 in
